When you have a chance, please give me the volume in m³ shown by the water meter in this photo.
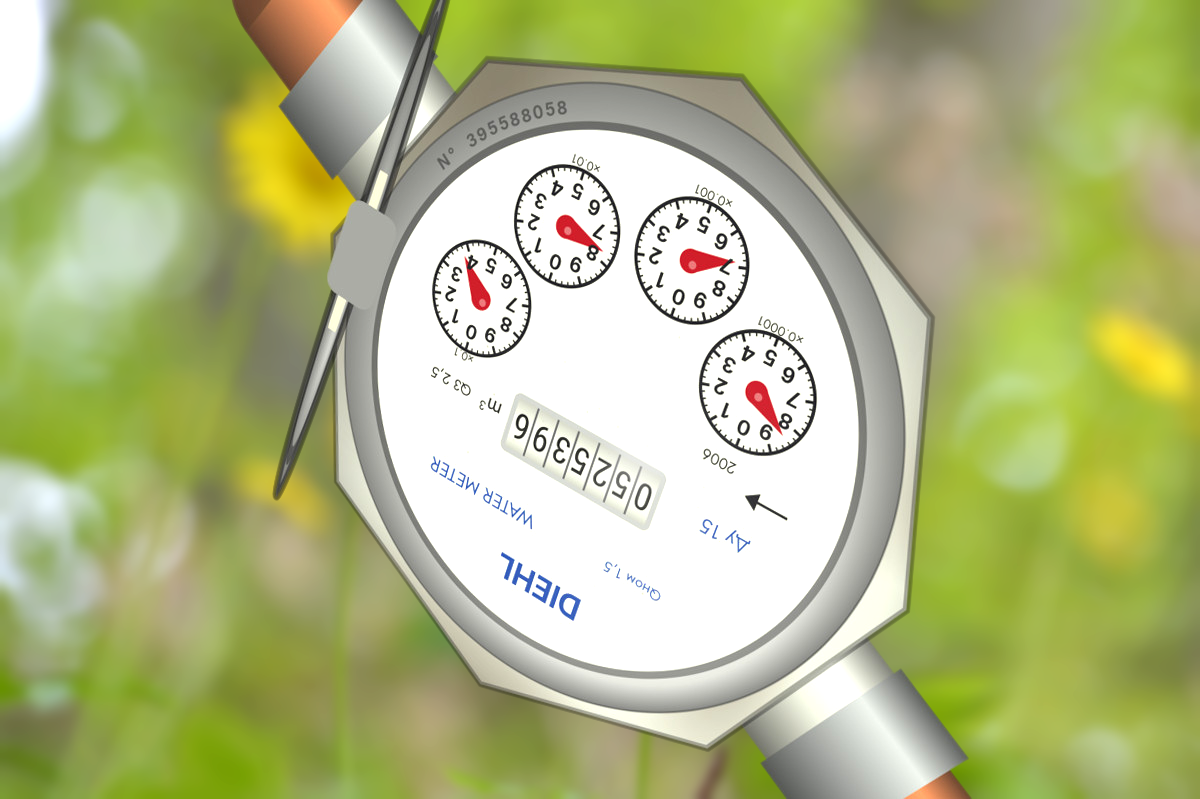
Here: 525396.3768 m³
